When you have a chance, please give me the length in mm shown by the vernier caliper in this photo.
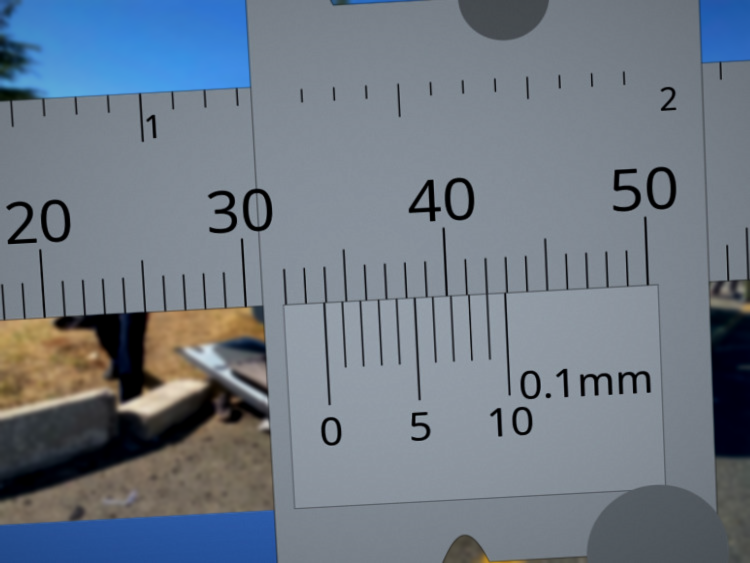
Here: 33.9 mm
